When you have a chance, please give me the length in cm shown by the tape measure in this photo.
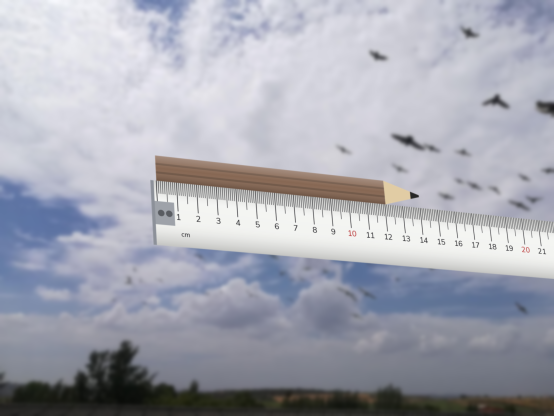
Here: 14 cm
